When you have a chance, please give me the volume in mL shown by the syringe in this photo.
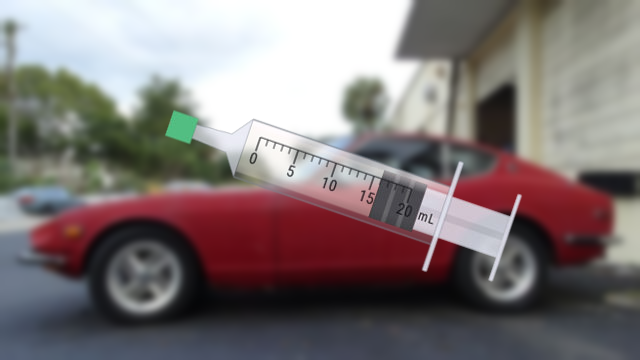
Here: 16 mL
